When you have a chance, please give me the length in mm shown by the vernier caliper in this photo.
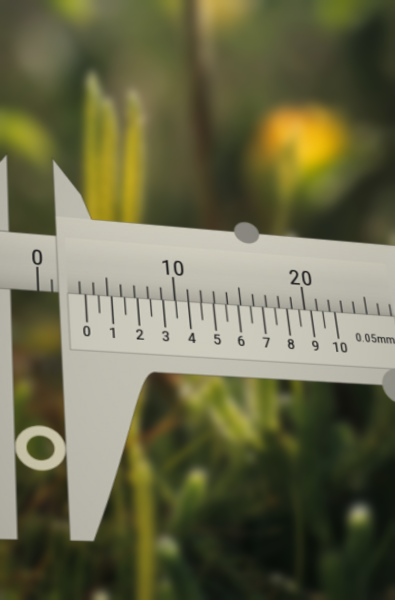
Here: 3.4 mm
